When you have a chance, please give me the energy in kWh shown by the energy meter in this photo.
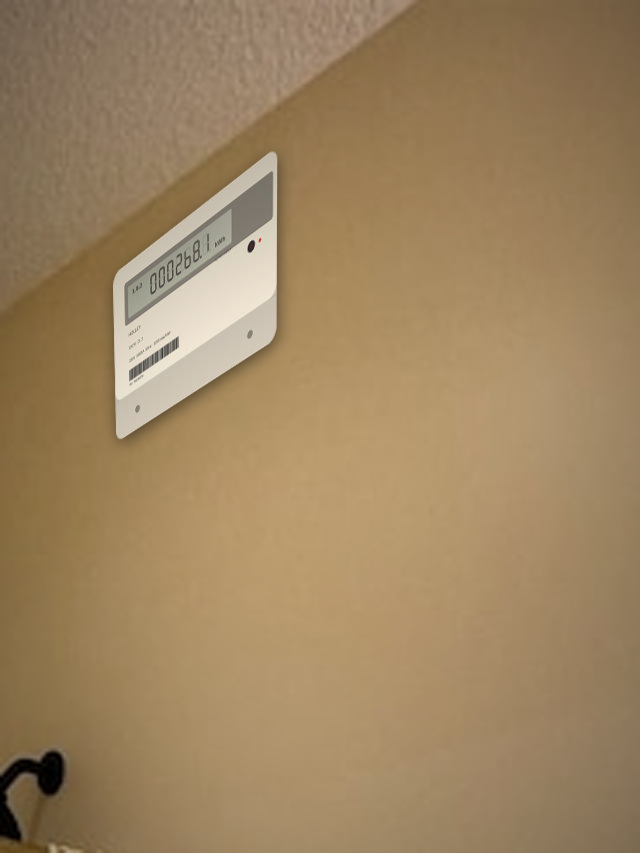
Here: 268.1 kWh
